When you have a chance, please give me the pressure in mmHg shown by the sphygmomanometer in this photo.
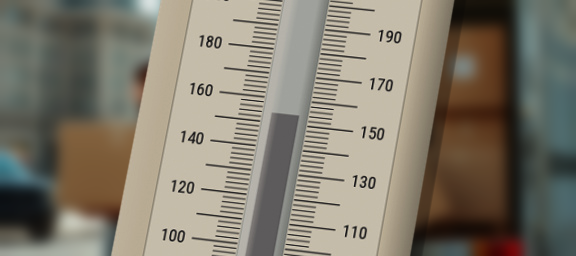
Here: 154 mmHg
